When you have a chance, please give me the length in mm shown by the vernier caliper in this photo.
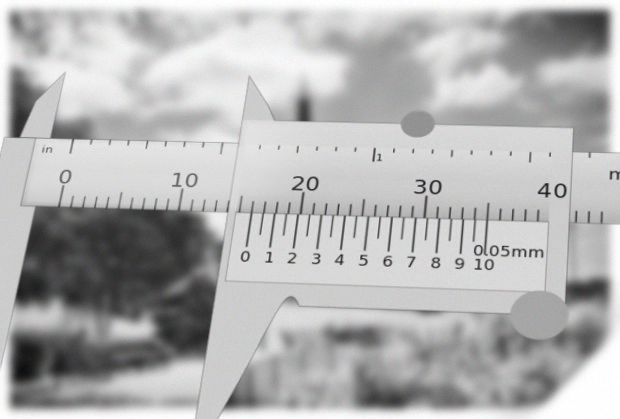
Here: 16.0 mm
